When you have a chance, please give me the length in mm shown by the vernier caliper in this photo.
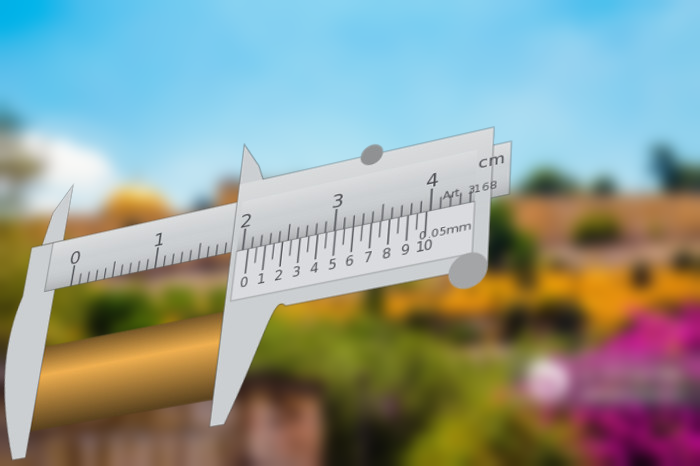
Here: 20.6 mm
